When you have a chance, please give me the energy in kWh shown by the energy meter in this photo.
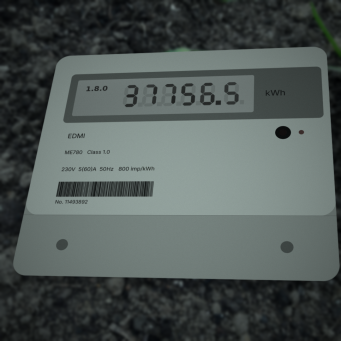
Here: 37756.5 kWh
